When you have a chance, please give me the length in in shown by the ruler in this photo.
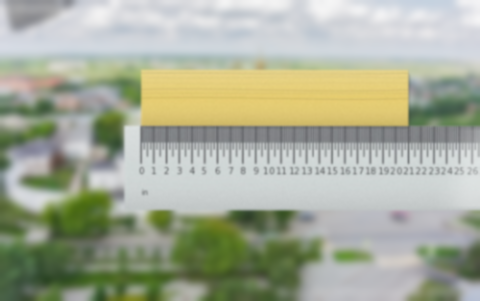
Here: 21 in
